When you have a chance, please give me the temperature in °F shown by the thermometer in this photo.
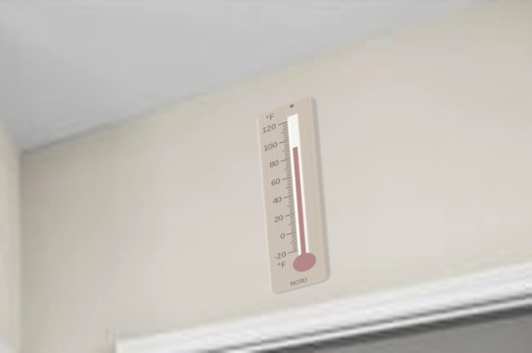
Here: 90 °F
